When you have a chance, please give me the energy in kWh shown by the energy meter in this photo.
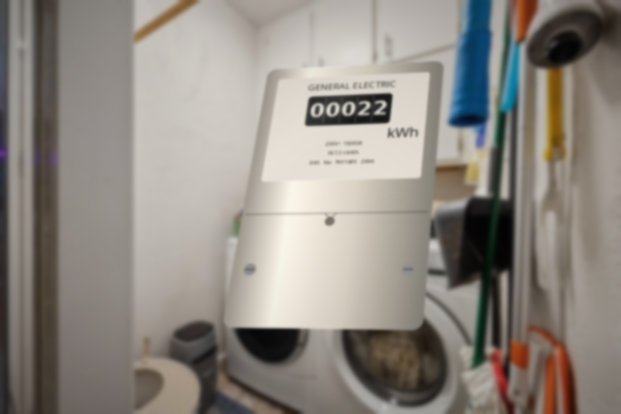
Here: 22 kWh
